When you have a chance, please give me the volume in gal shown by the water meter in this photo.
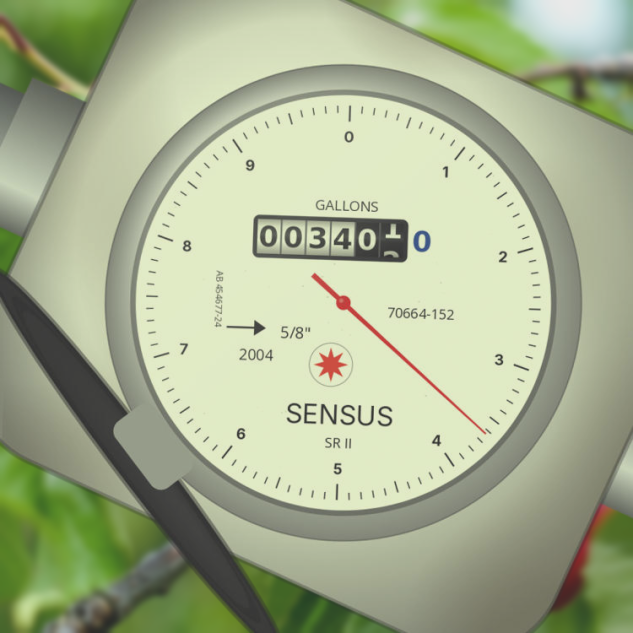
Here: 34013.6 gal
